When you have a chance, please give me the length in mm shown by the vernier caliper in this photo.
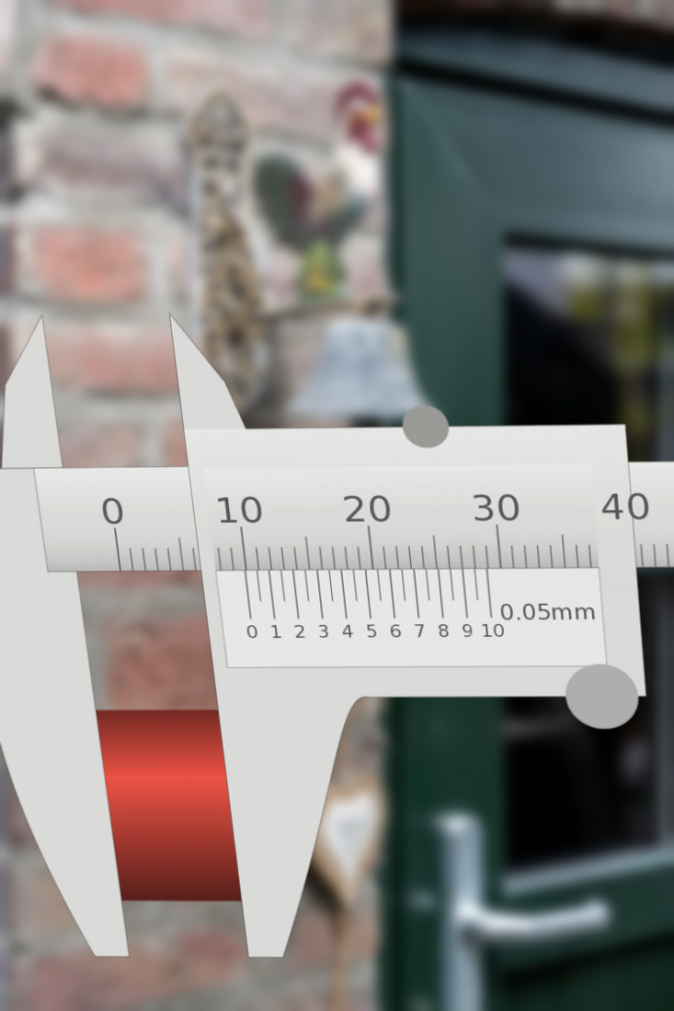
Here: 9.9 mm
